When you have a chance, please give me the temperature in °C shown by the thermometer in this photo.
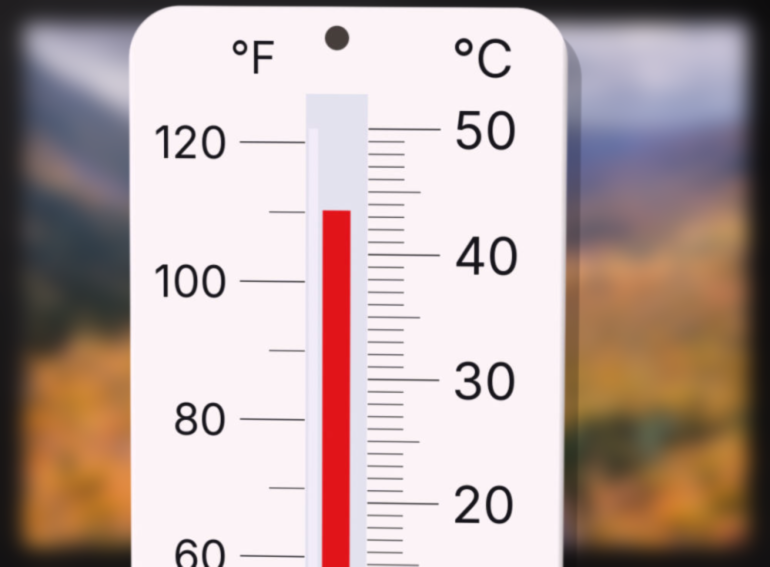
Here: 43.5 °C
